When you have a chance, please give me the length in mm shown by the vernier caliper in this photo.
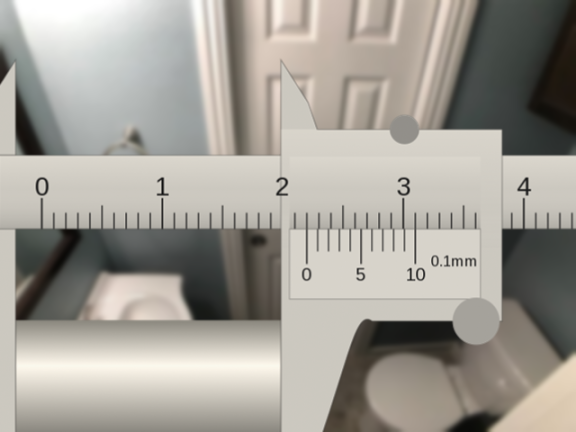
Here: 22.0 mm
